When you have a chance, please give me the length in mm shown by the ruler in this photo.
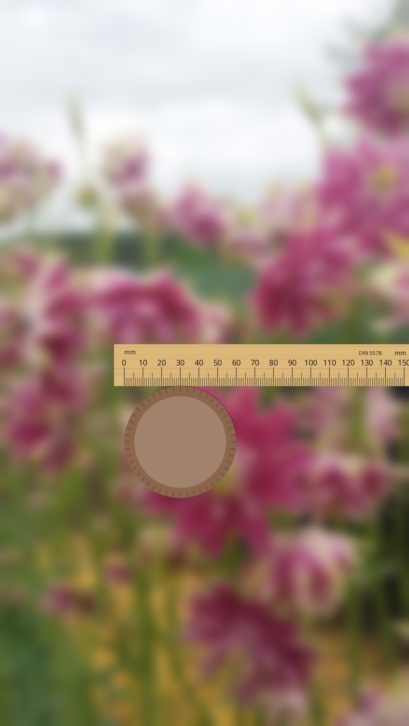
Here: 60 mm
